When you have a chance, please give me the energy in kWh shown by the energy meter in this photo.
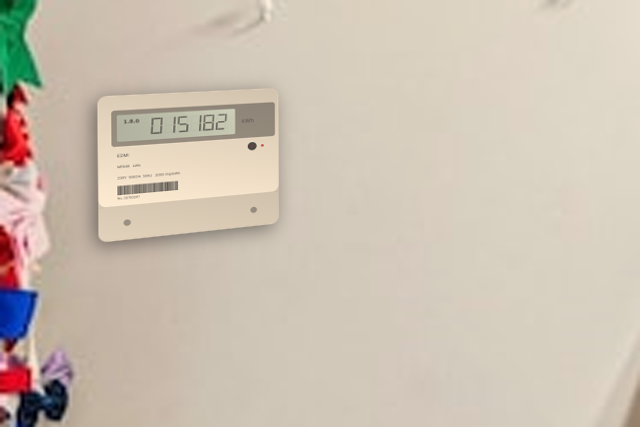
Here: 15182 kWh
